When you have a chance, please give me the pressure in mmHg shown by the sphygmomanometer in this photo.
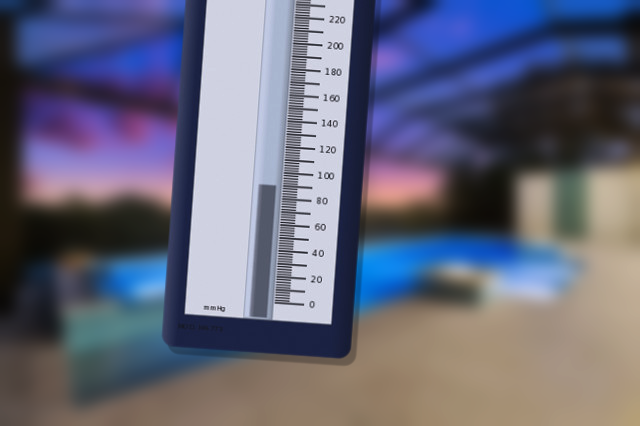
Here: 90 mmHg
